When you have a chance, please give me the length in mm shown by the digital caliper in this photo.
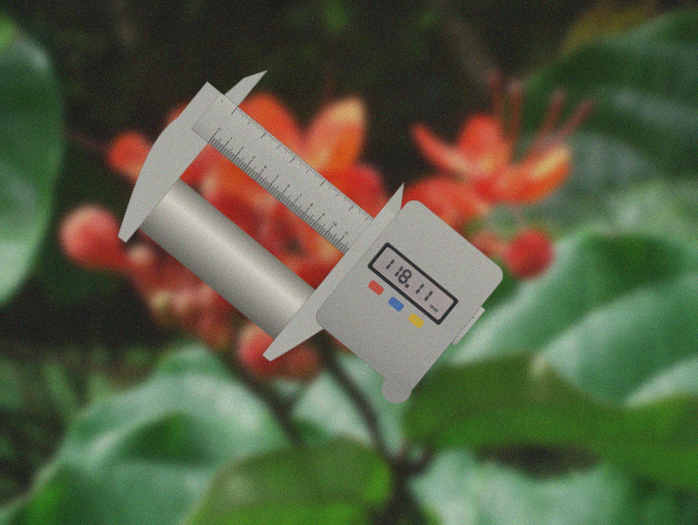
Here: 118.11 mm
